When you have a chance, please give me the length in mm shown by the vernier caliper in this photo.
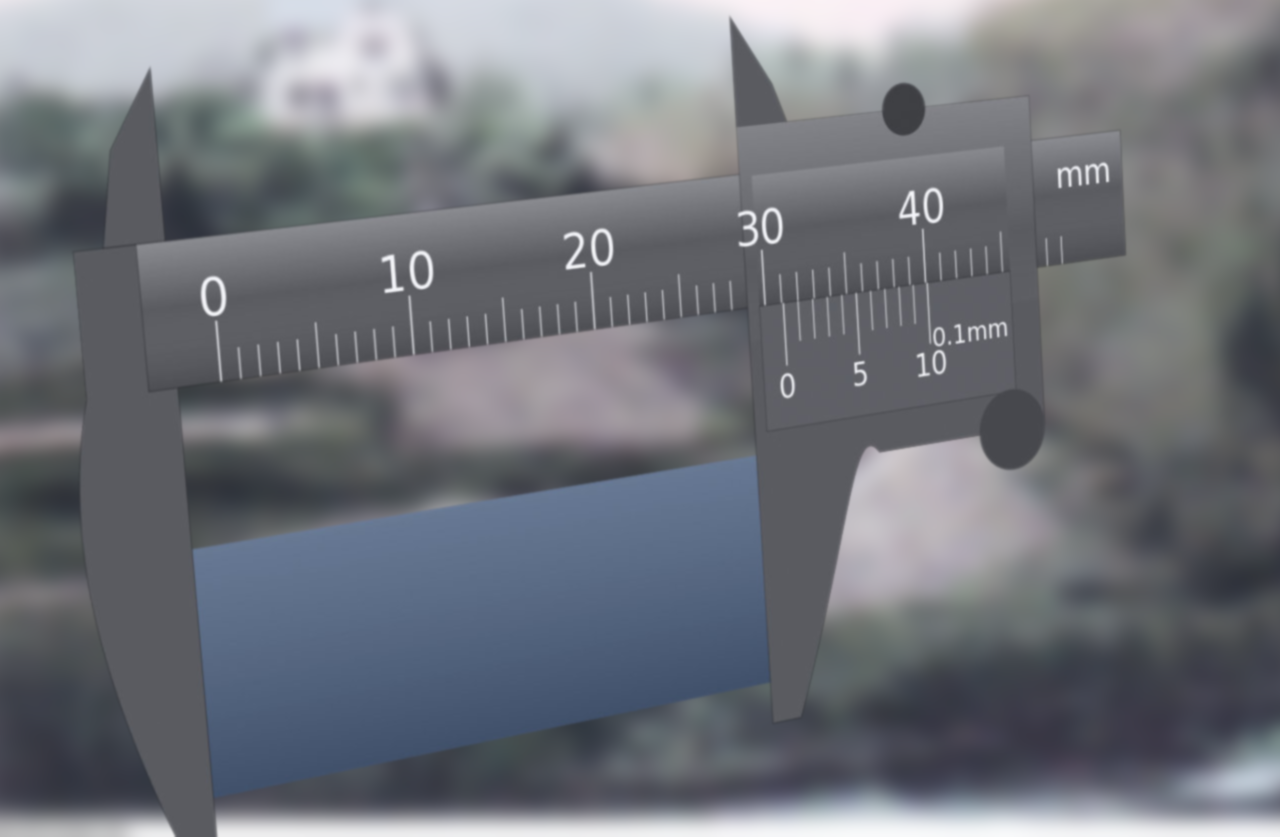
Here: 31.1 mm
